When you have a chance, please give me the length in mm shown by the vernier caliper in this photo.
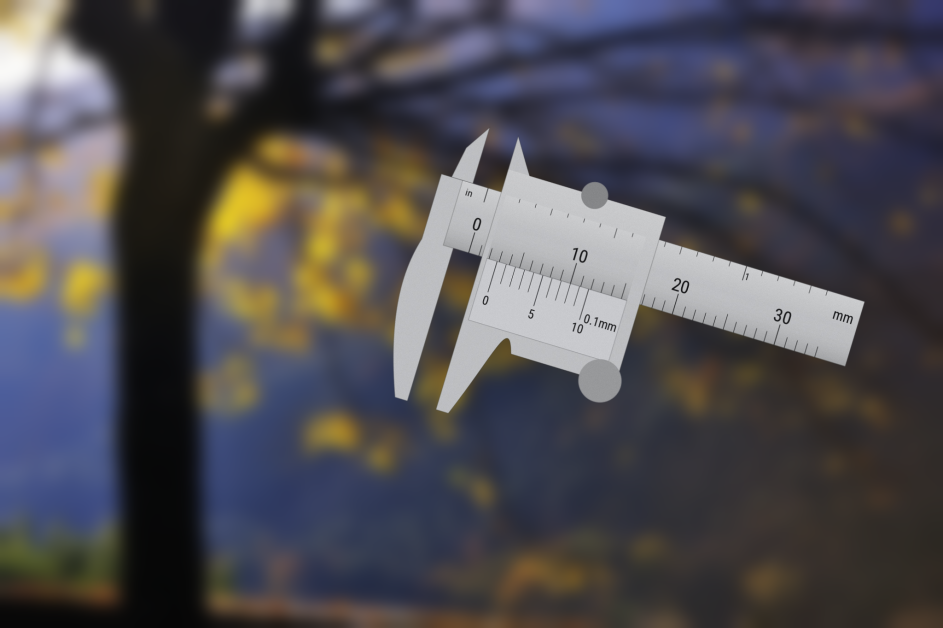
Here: 2.8 mm
